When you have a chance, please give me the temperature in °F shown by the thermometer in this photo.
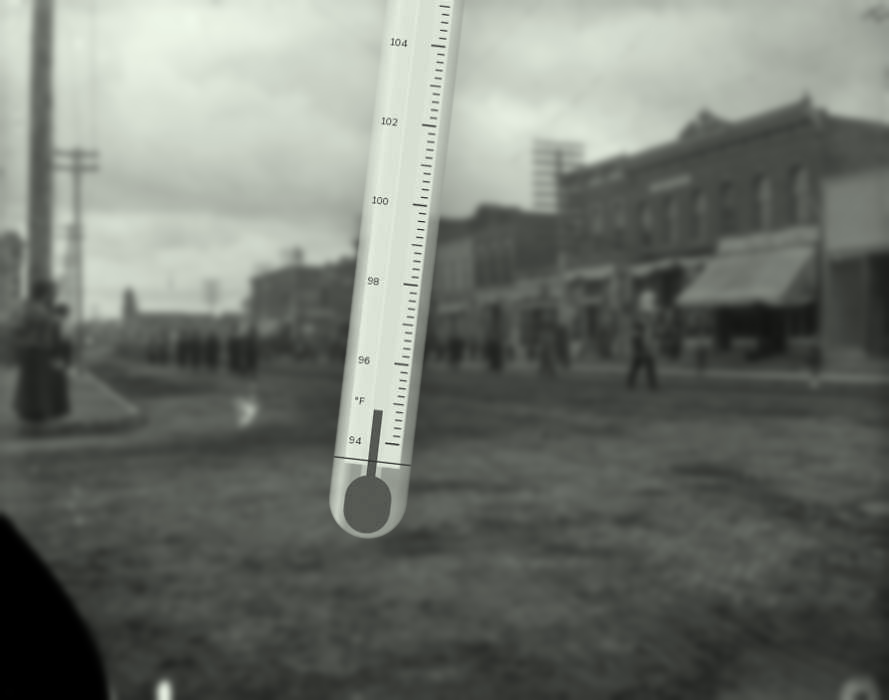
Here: 94.8 °F
